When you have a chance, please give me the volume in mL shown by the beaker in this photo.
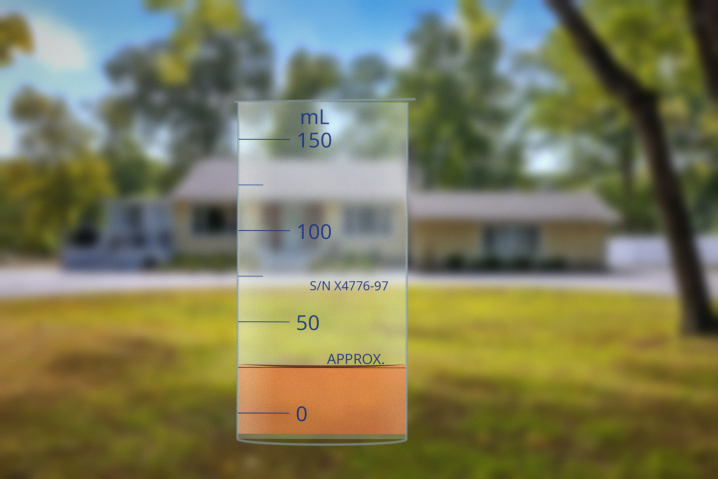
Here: 25 mL
